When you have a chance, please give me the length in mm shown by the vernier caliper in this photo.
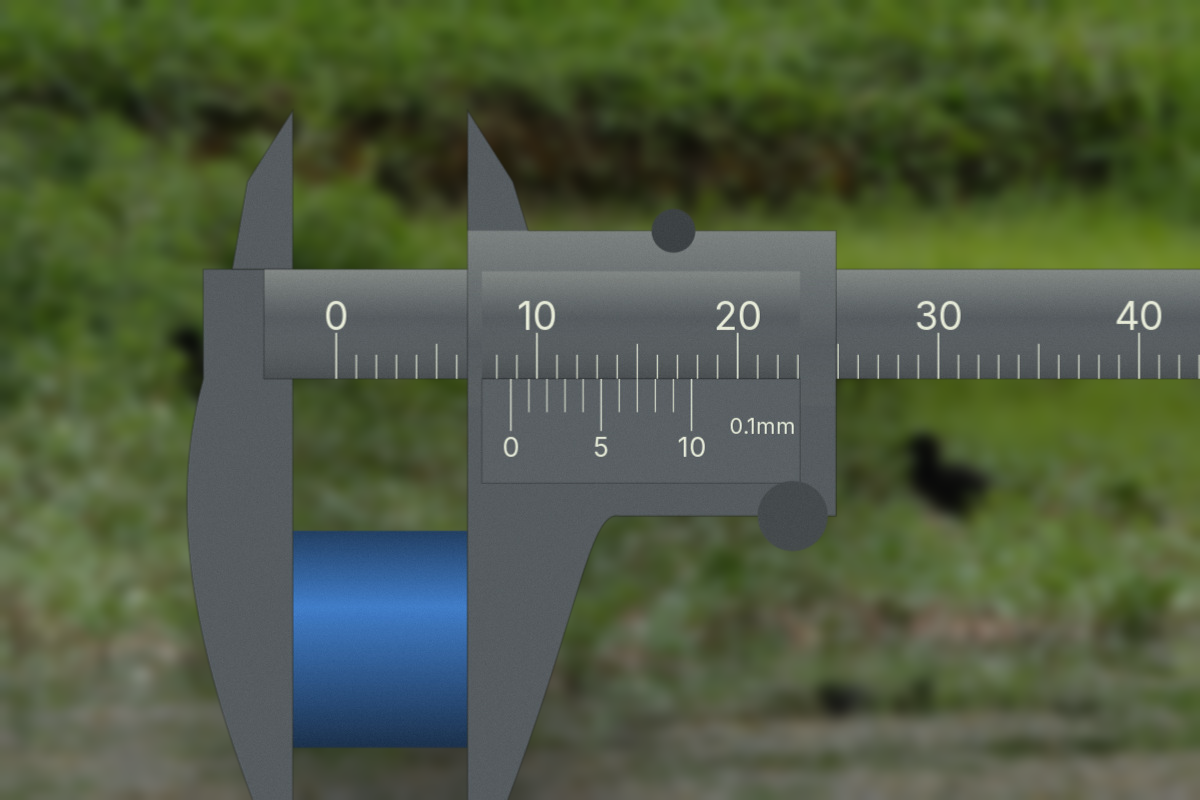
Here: 8.7 mm
